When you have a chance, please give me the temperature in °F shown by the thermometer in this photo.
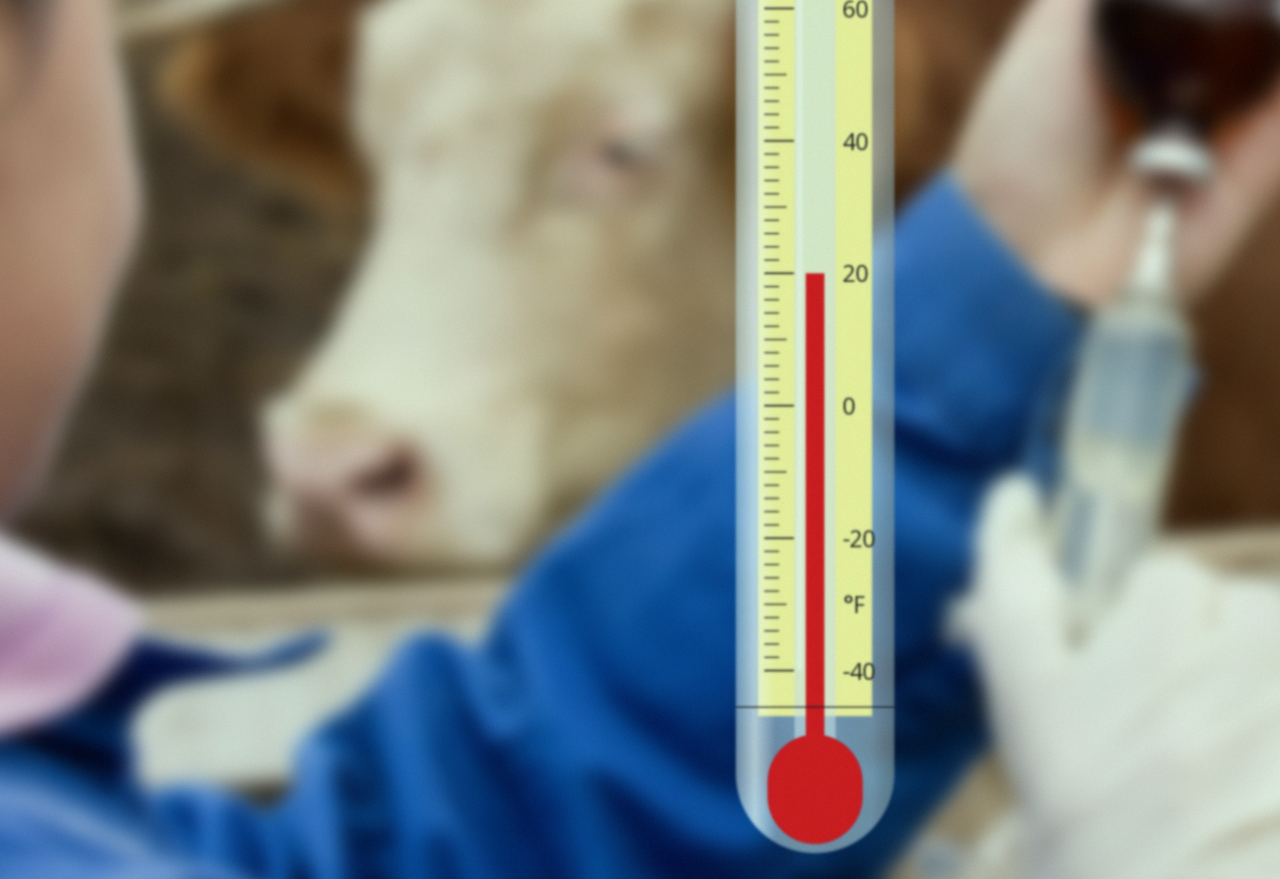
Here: 20 °F
